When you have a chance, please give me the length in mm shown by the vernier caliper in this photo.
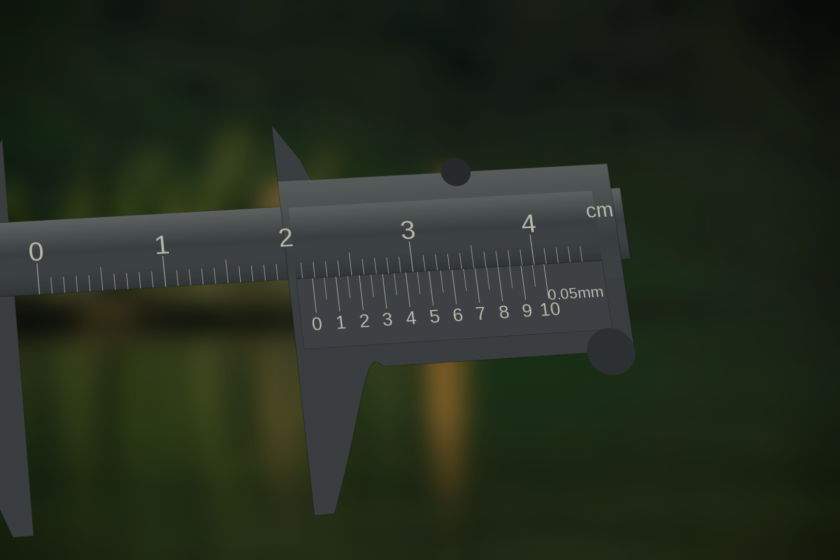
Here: 21.8 mm
